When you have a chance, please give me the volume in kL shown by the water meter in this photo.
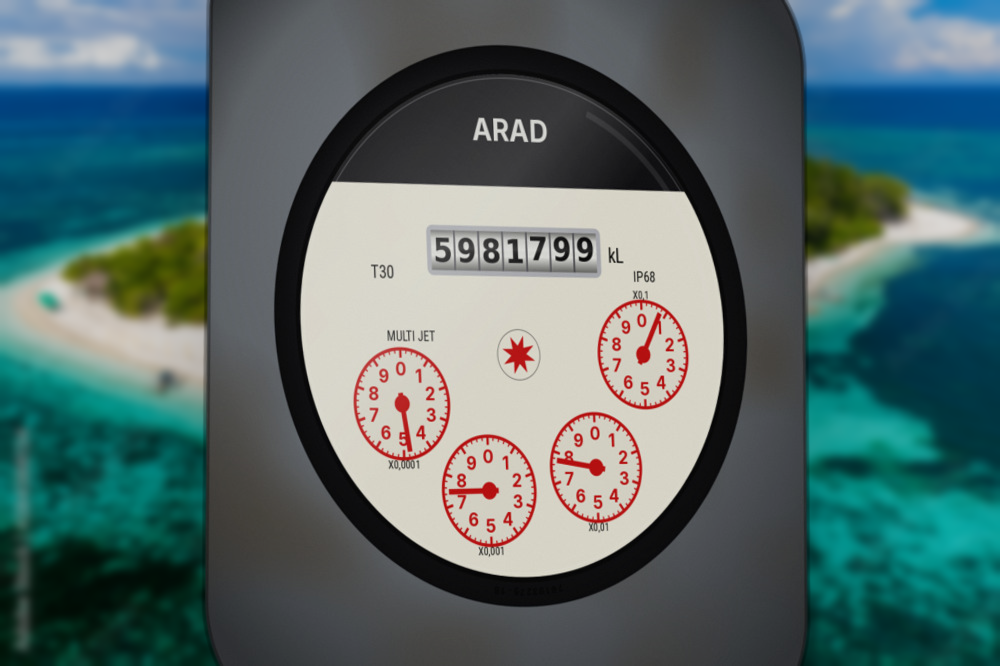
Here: 5981799.0774 kL
